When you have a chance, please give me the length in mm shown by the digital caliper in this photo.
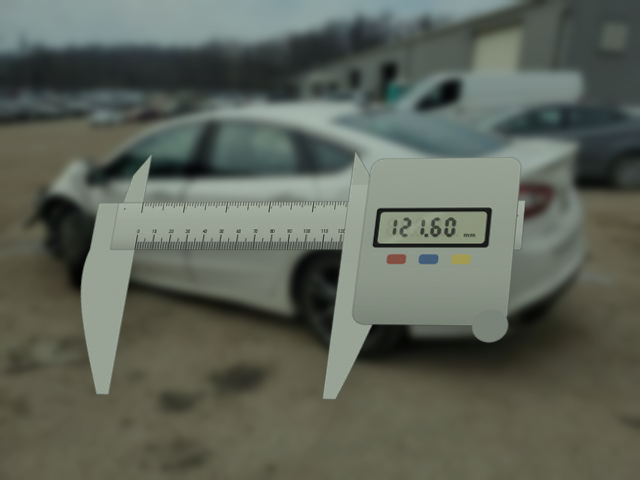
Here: 121.60 mm
